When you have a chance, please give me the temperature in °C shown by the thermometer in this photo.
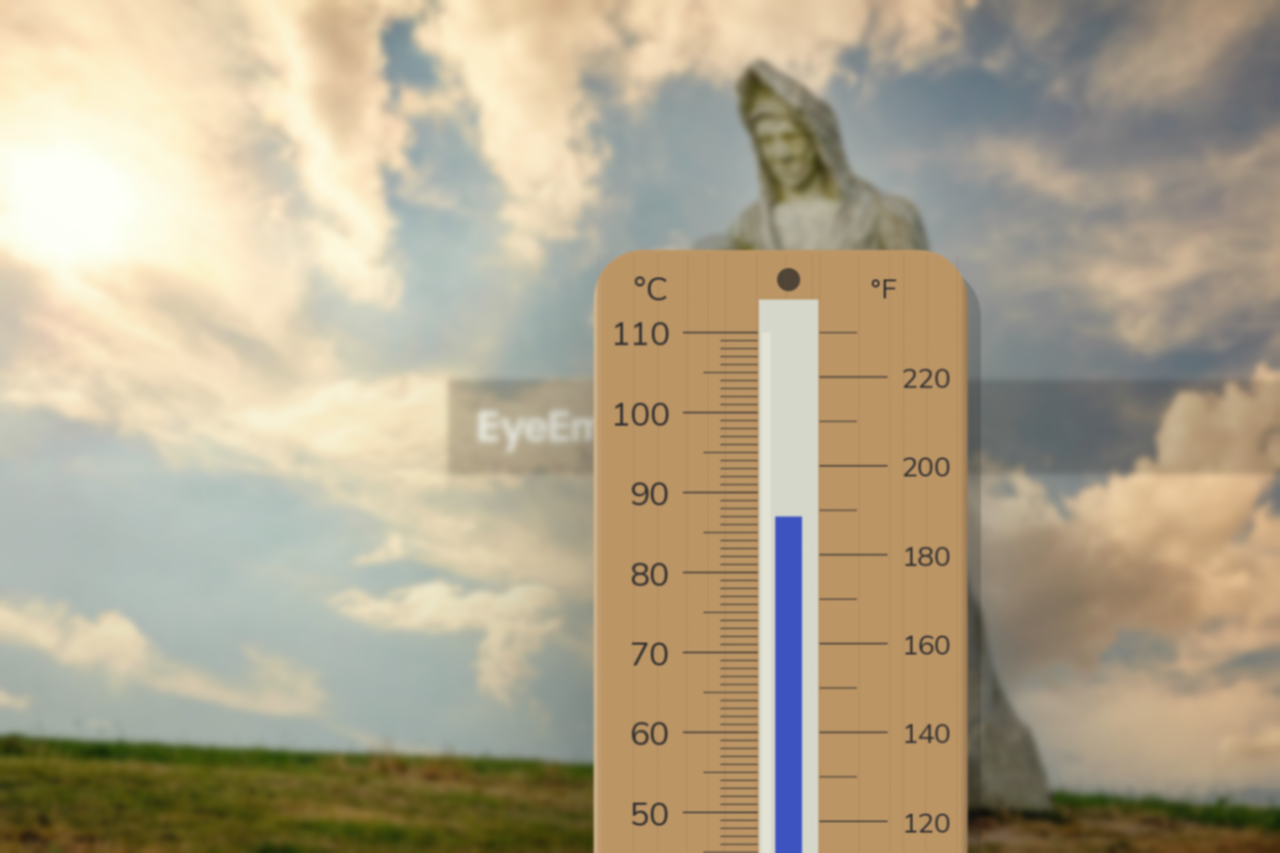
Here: 87 °C
